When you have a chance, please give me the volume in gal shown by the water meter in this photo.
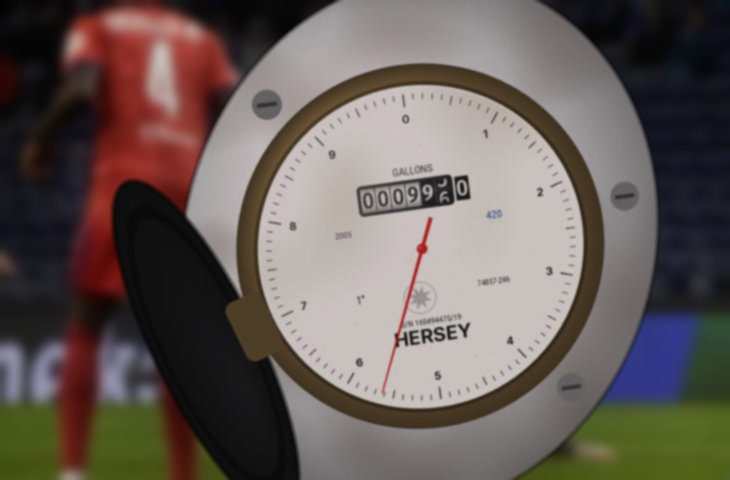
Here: 9955.6 gal
